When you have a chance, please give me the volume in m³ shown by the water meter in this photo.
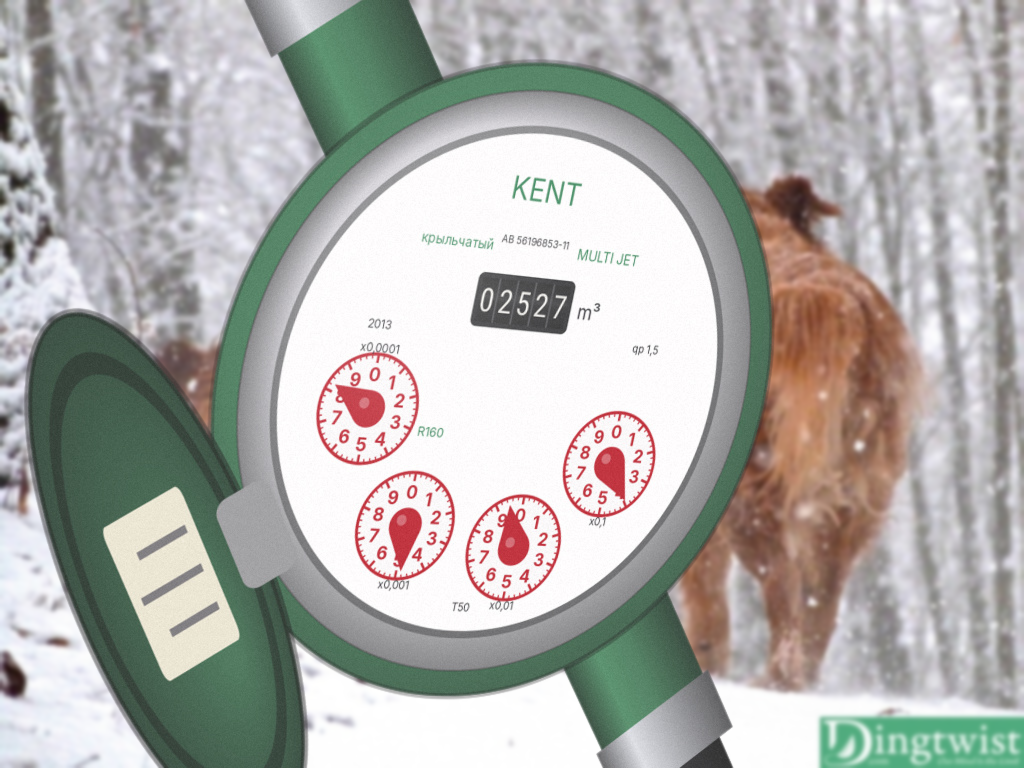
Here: 2527.3948 m³
